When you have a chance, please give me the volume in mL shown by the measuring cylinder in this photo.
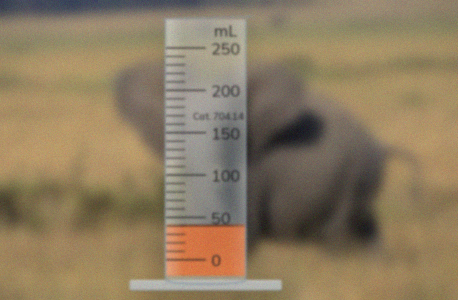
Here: 40 mL
